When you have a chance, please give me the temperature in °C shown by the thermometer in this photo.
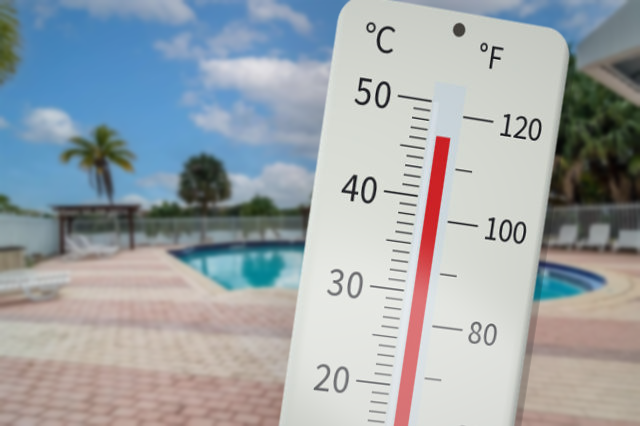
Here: 46.5 °C
